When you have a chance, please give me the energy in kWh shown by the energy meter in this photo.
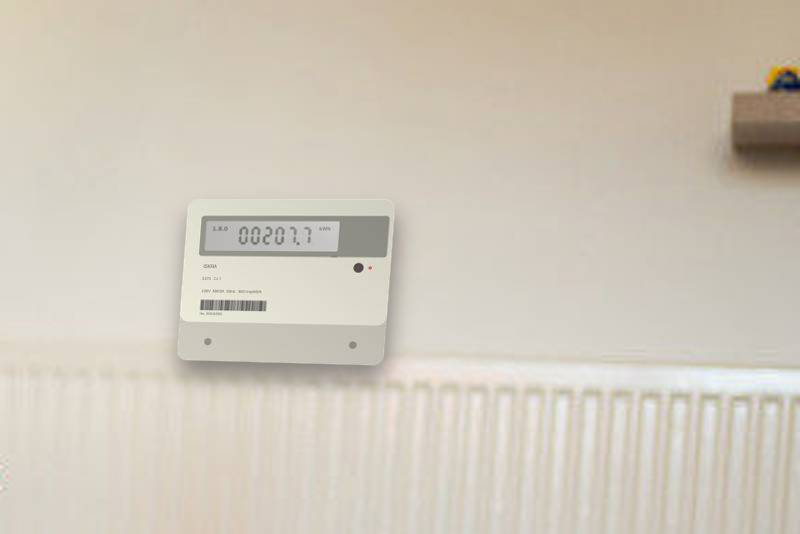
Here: 207.7 kWh
